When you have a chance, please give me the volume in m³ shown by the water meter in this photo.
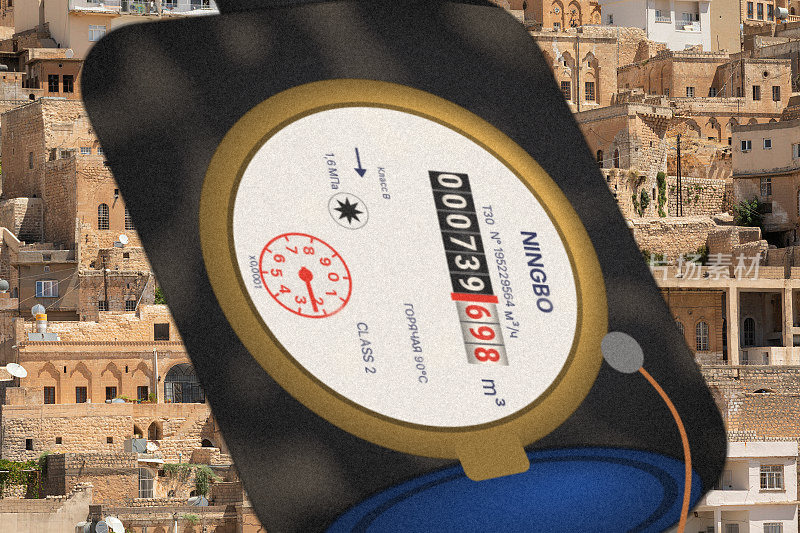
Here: 739.6982 m³
